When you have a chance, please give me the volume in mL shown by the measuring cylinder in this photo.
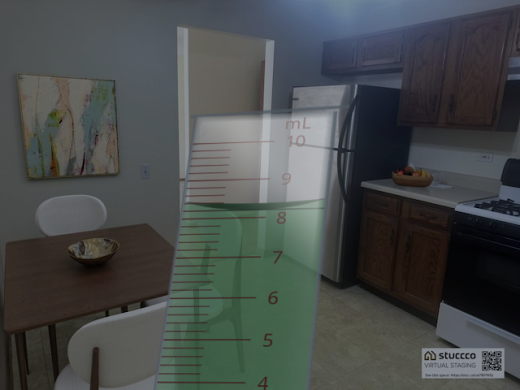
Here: 8.2 mL
